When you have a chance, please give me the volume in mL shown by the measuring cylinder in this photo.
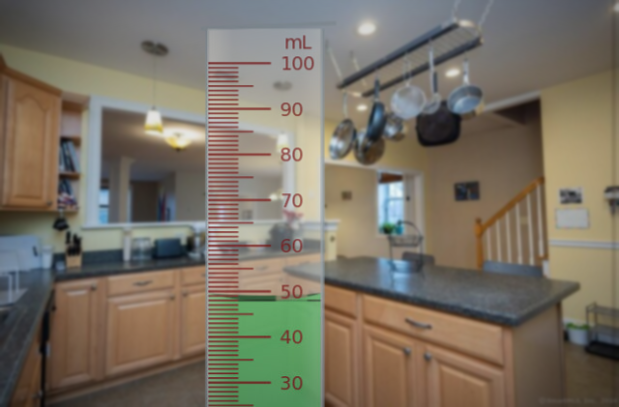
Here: 48 mL
